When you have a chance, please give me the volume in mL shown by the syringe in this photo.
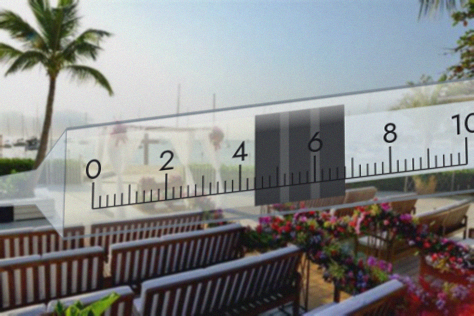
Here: 4.4 mL
